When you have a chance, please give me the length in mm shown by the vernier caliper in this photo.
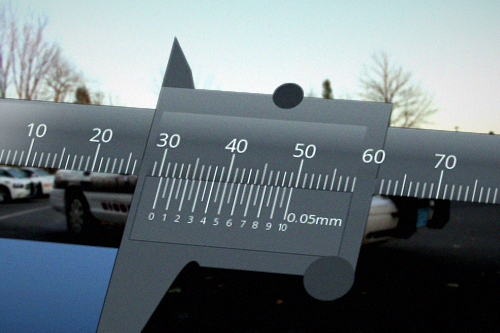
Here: 30.4 mm
